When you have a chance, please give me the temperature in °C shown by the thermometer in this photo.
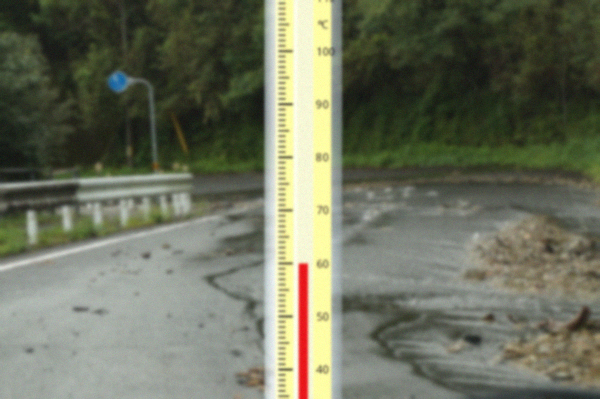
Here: 60 °C
